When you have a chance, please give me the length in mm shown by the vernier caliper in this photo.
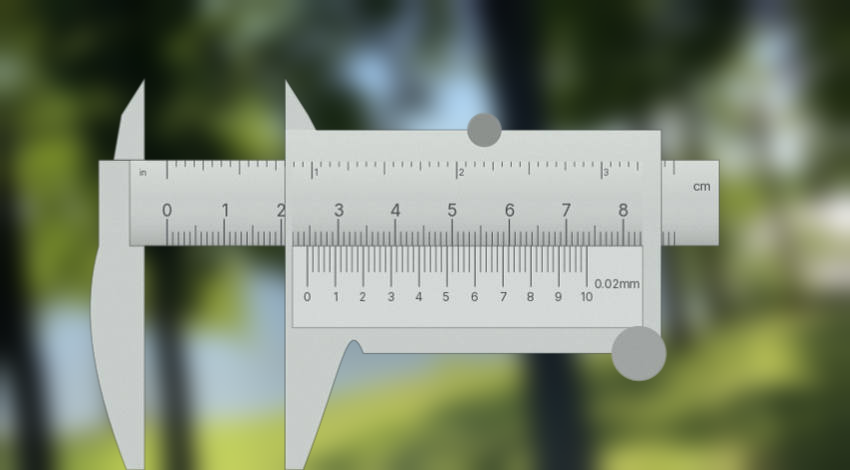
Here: 24.6 mm
